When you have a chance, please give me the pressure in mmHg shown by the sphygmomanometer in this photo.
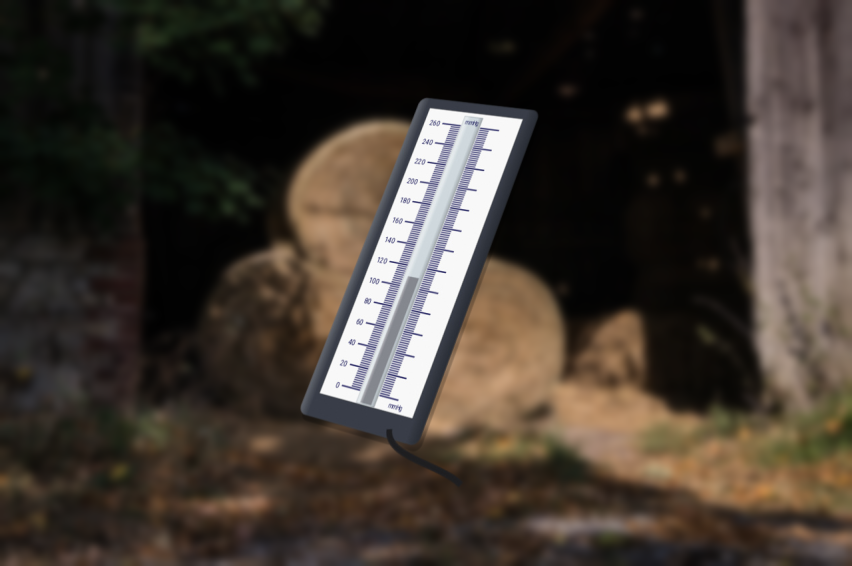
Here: 110 mmHg
